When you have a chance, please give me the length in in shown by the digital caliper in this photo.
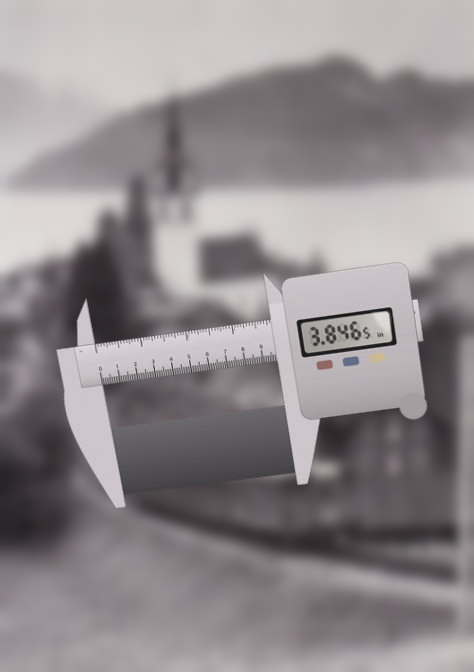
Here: 3.8465 in
